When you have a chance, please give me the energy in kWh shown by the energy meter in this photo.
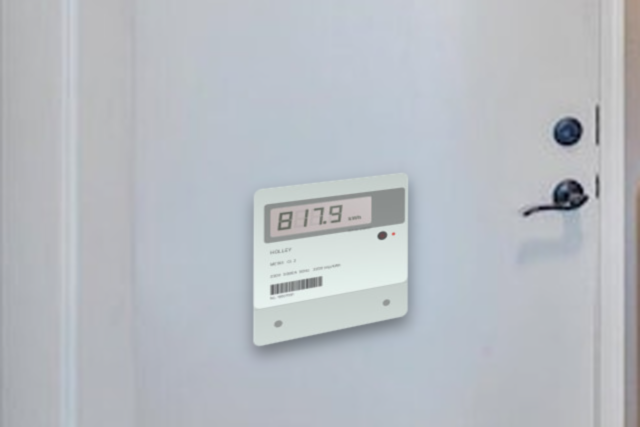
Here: 817.9 kWh
